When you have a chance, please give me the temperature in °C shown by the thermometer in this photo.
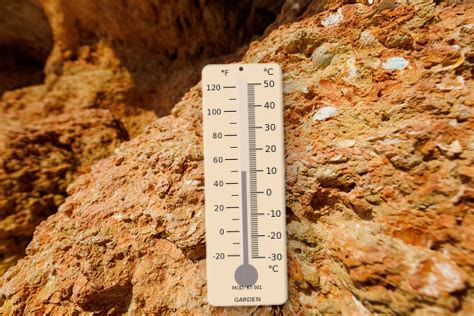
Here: 10 °C
